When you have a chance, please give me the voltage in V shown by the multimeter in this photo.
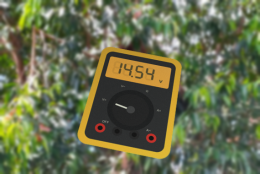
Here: 14.54 V
